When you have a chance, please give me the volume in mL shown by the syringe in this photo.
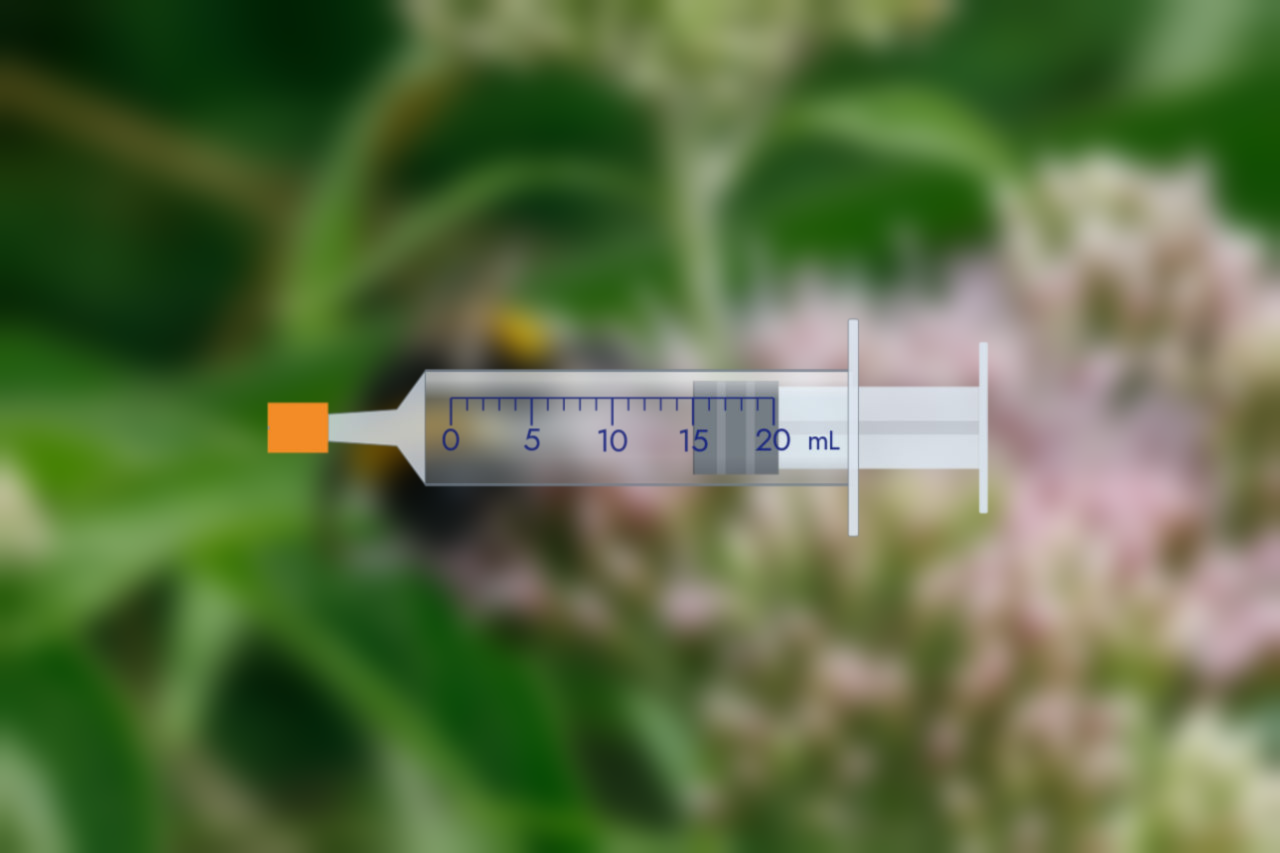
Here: 15 mL
